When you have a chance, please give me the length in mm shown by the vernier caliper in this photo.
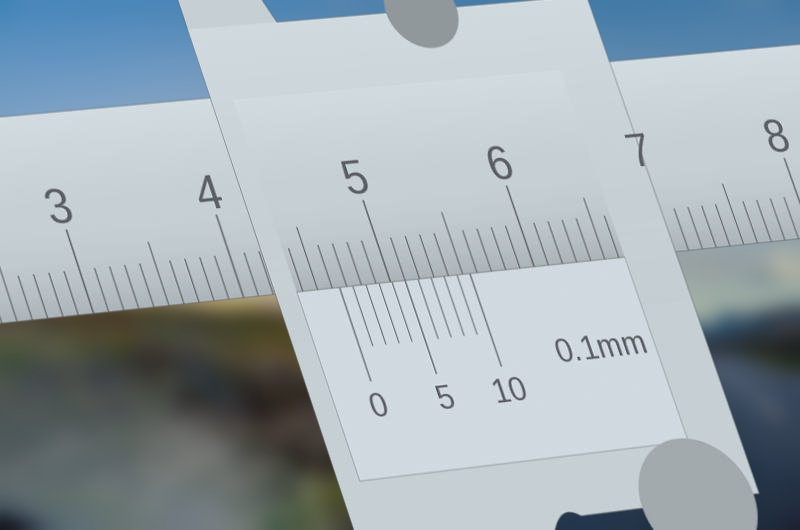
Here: 46.5 mm
